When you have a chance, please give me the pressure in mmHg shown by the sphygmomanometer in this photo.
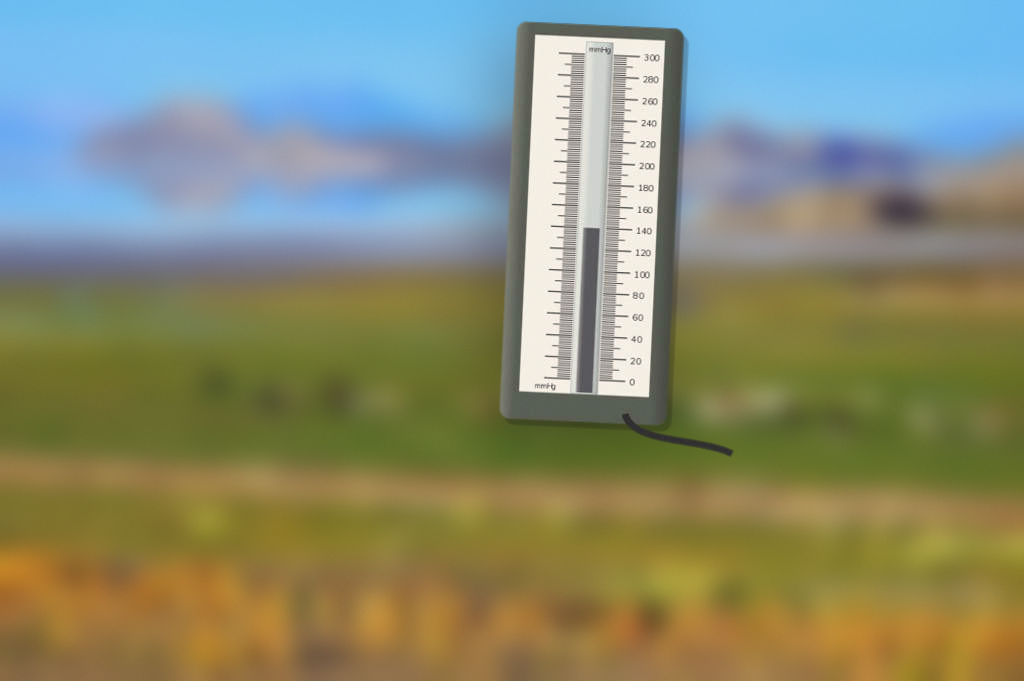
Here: 140 mmHg
